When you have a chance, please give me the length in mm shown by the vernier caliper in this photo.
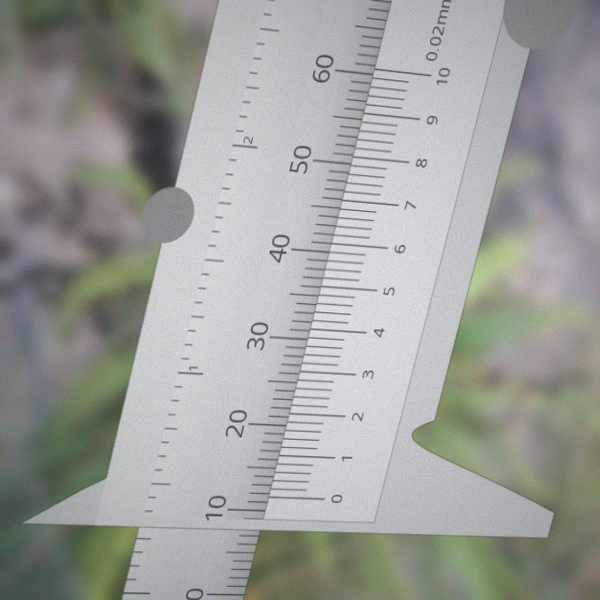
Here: 11.6 mm
